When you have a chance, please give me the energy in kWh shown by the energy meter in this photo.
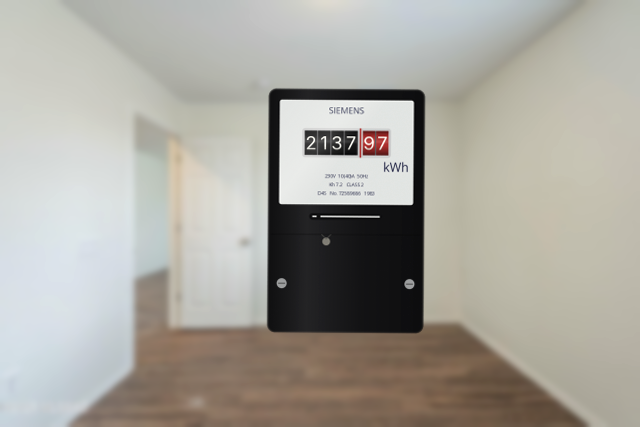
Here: 2137.97 kWh
